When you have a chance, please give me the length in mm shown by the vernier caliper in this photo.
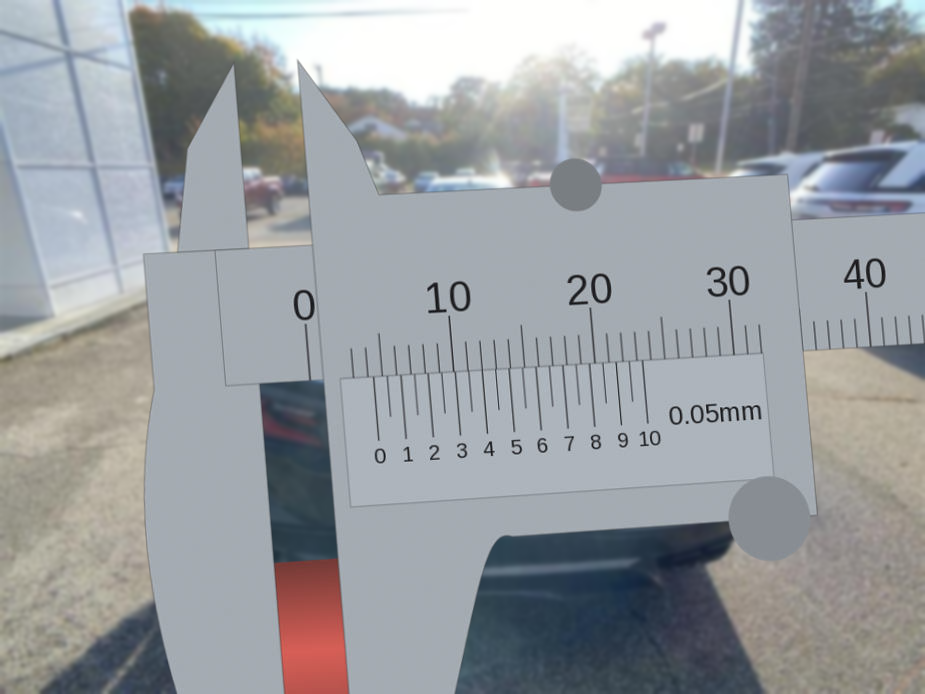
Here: 4.4 mm
